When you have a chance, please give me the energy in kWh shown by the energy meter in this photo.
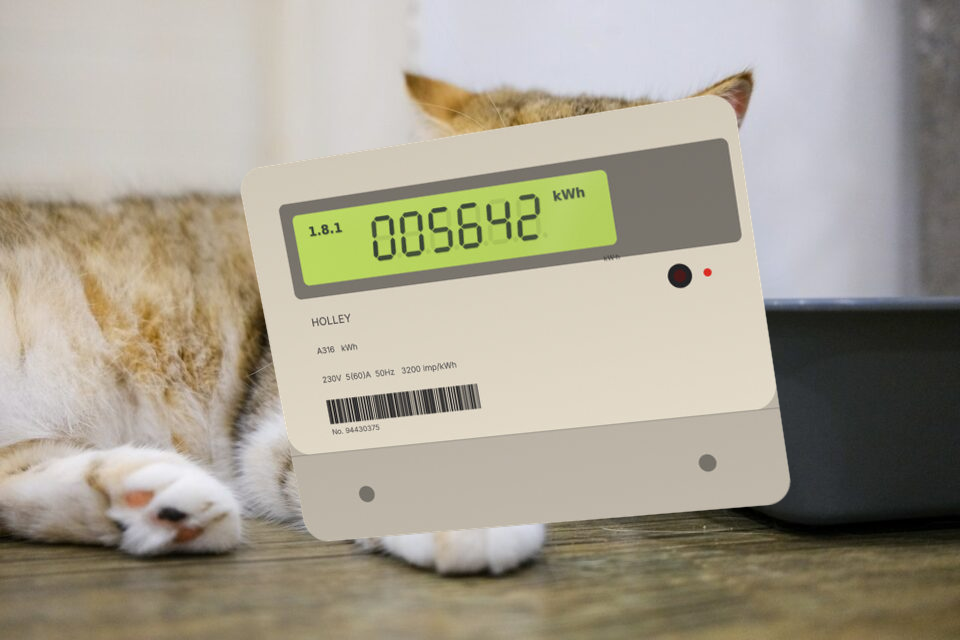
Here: 5642 kWh
